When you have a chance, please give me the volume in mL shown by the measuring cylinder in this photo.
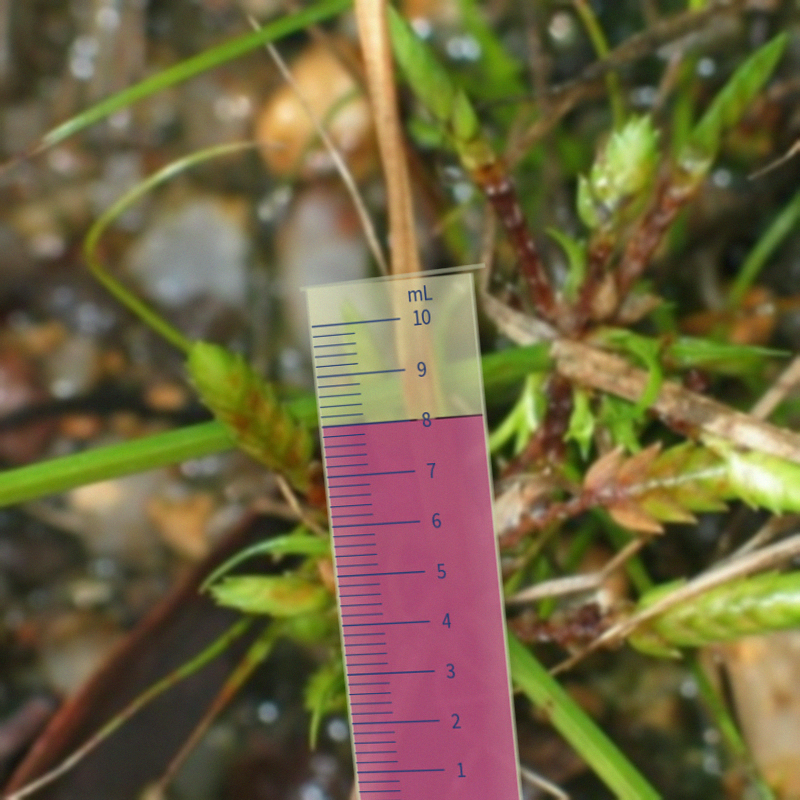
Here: 8 mL
